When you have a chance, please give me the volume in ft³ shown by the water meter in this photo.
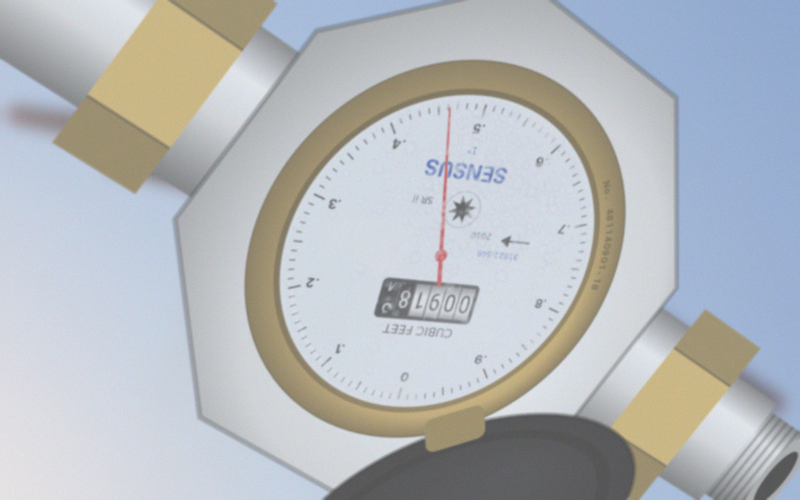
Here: 9183.46 ft³
